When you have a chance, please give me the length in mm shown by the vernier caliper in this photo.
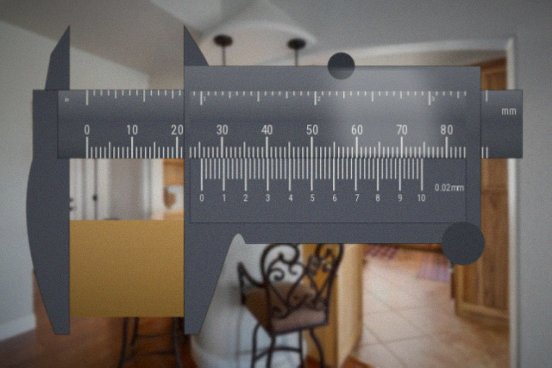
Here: 25.5 mm
